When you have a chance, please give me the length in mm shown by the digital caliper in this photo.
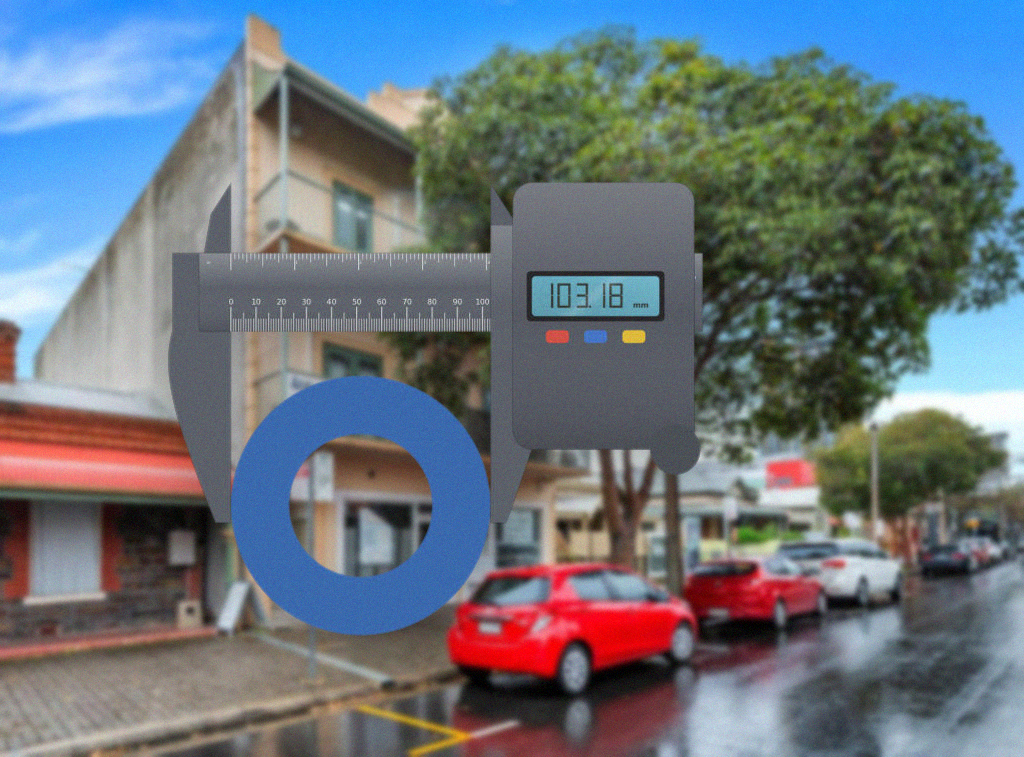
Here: 103.18 mm
